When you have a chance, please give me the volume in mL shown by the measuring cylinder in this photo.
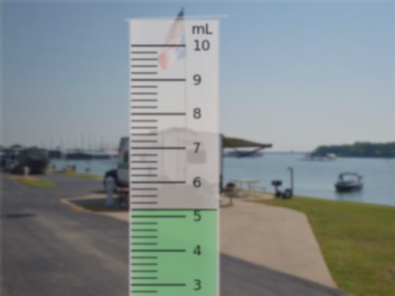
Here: 5.2 mL
